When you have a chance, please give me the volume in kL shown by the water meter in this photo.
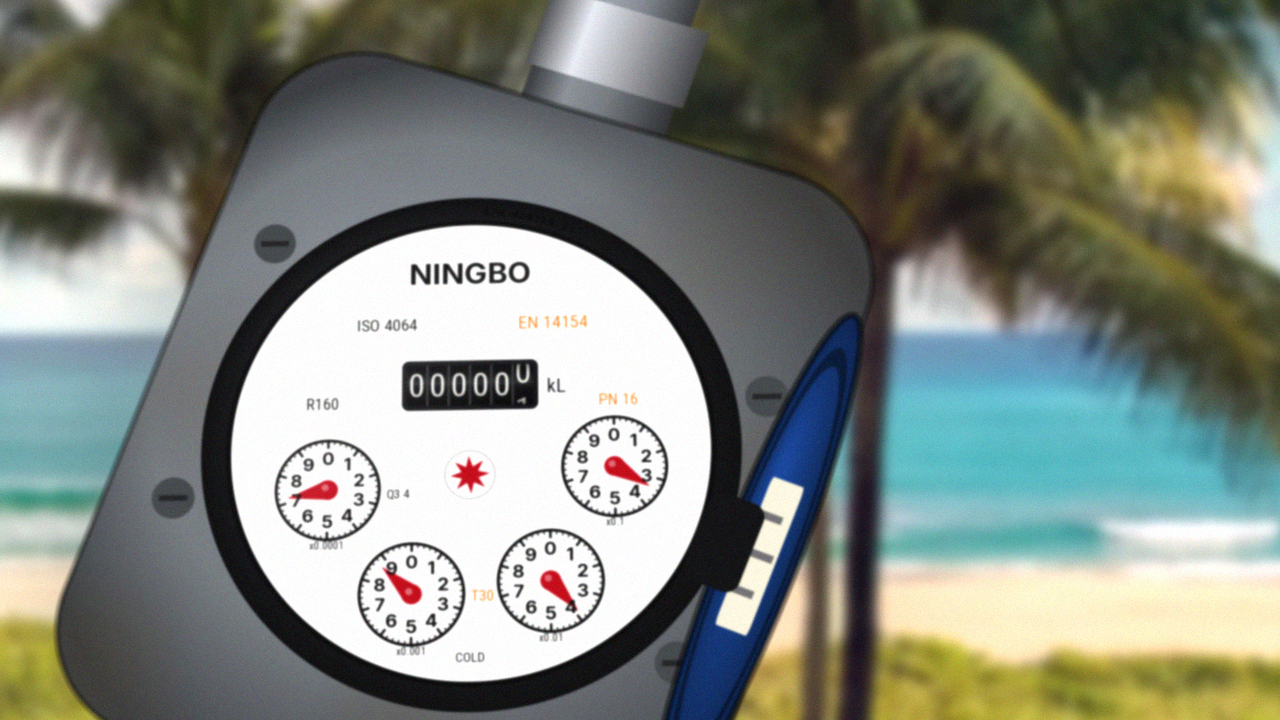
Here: 0.3387 kL
